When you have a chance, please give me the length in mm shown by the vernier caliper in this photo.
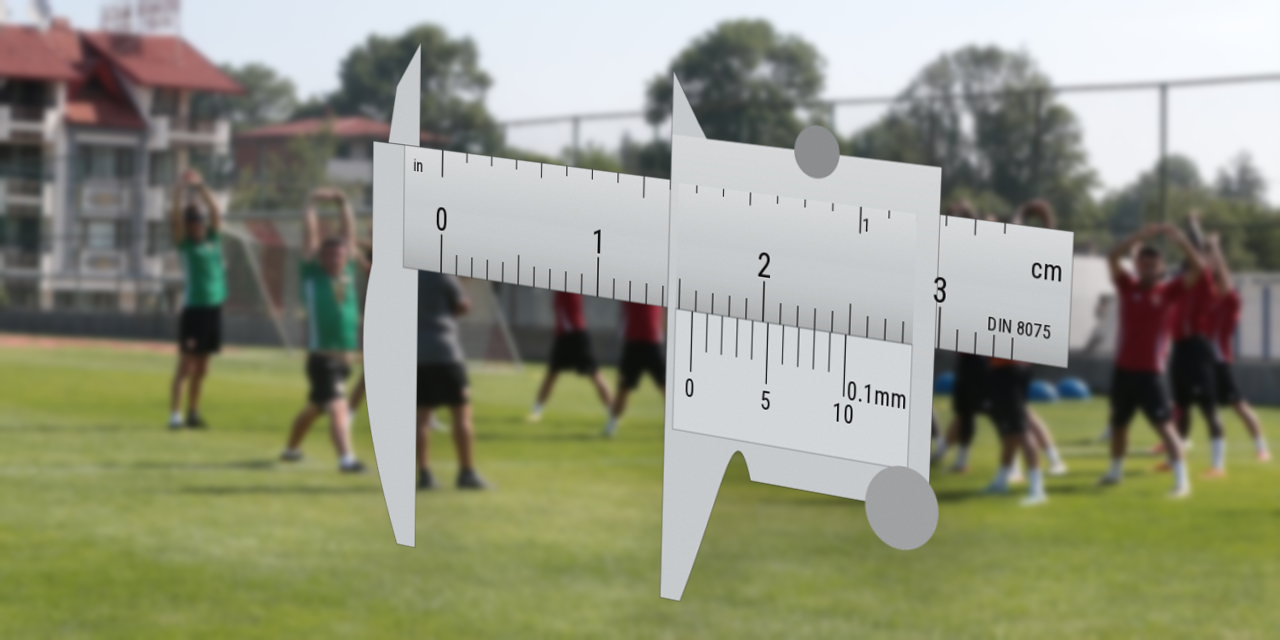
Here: 15.8 mm
